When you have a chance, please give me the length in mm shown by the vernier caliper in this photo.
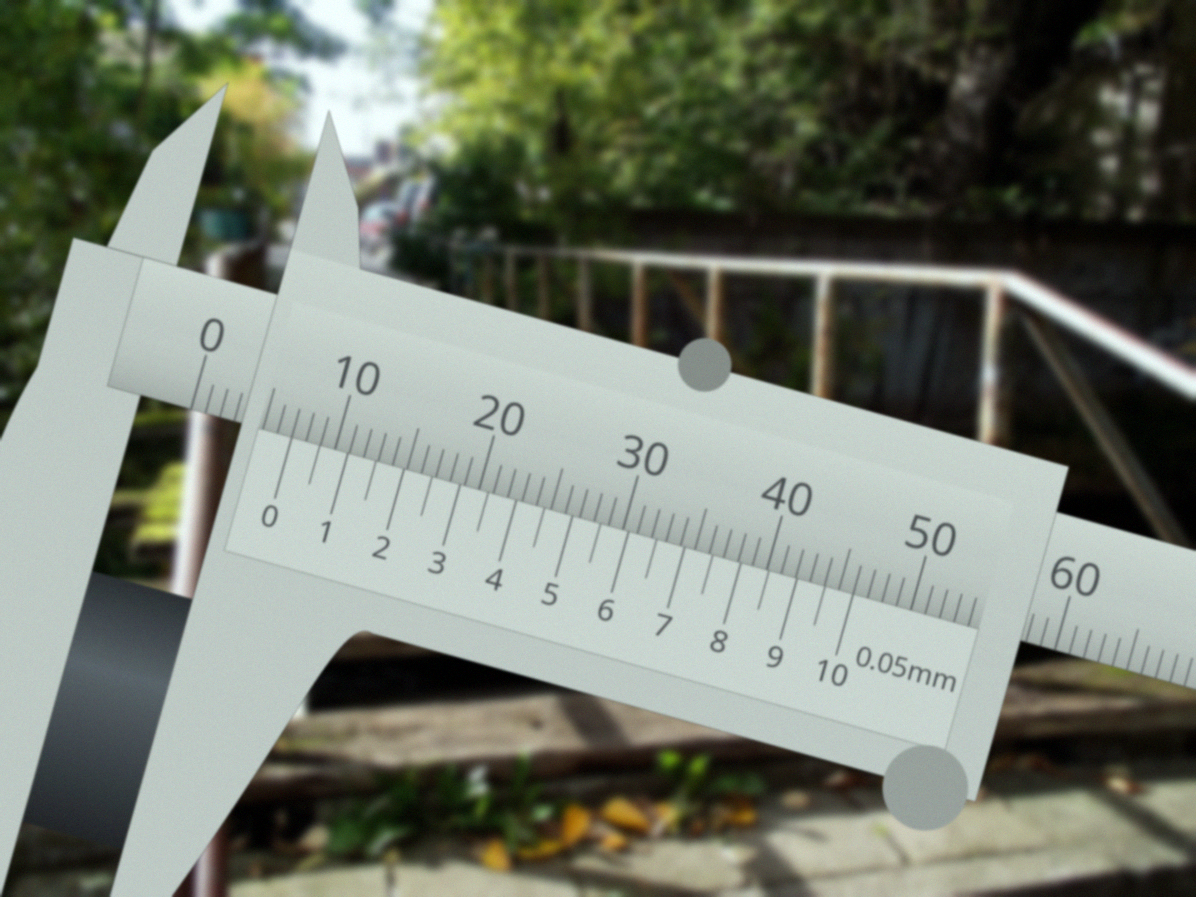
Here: 7.0 mm
